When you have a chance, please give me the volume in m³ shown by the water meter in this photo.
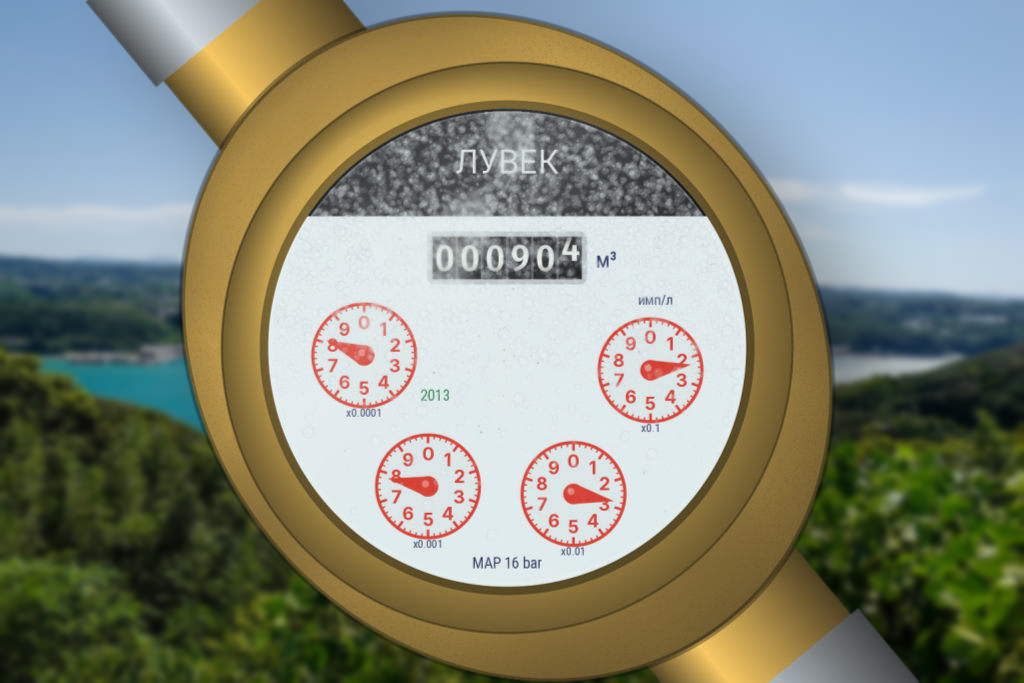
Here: 904.2278 m³
